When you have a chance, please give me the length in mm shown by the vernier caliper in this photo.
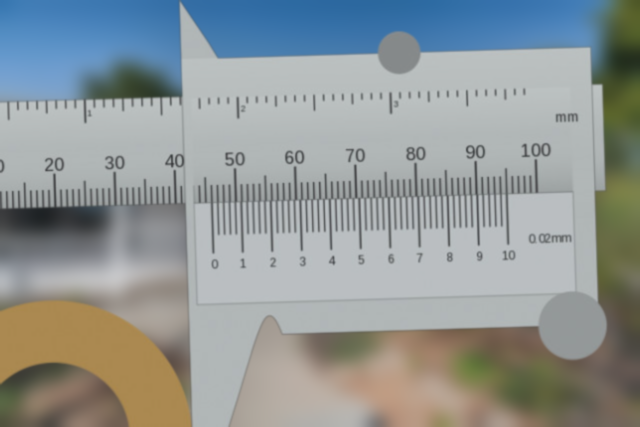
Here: 46.0 mm
